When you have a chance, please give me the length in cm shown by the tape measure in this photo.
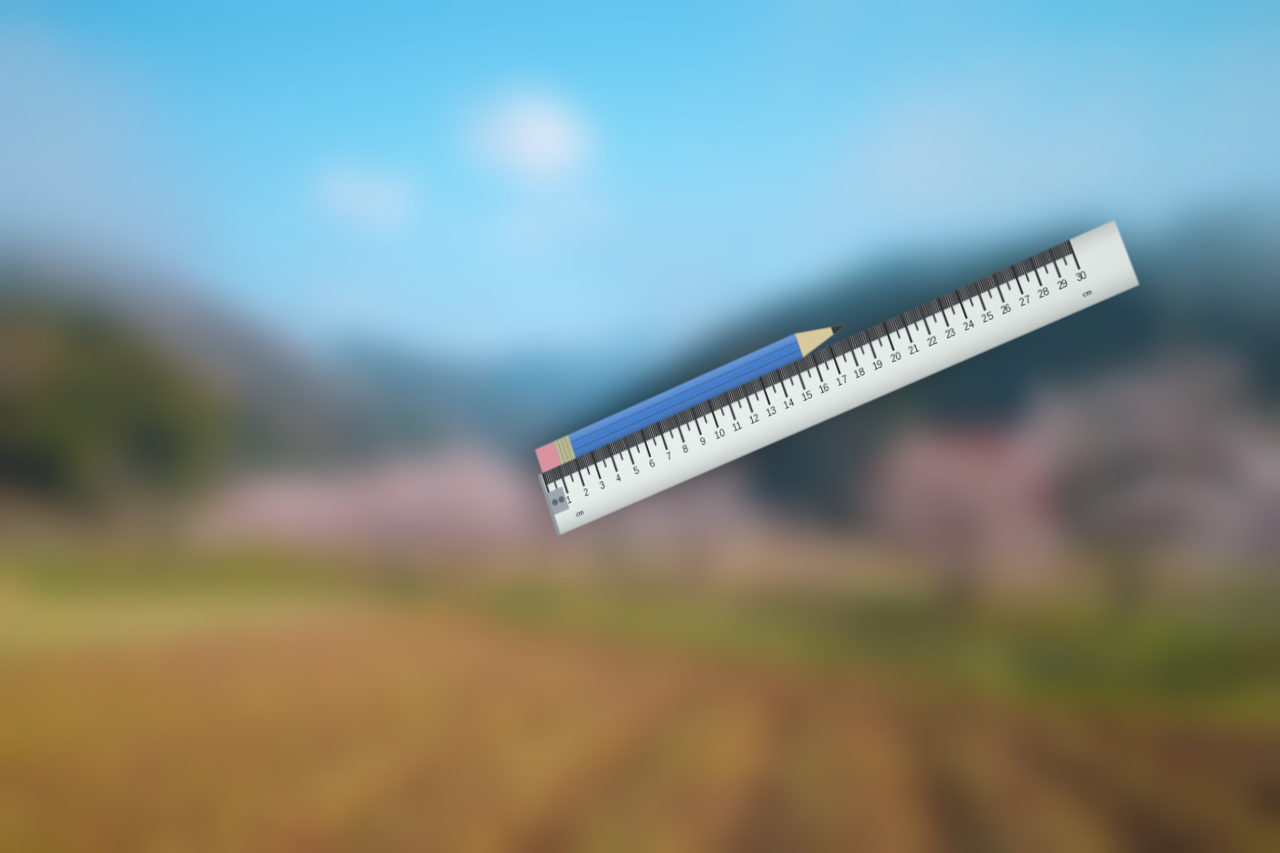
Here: 18 cm
